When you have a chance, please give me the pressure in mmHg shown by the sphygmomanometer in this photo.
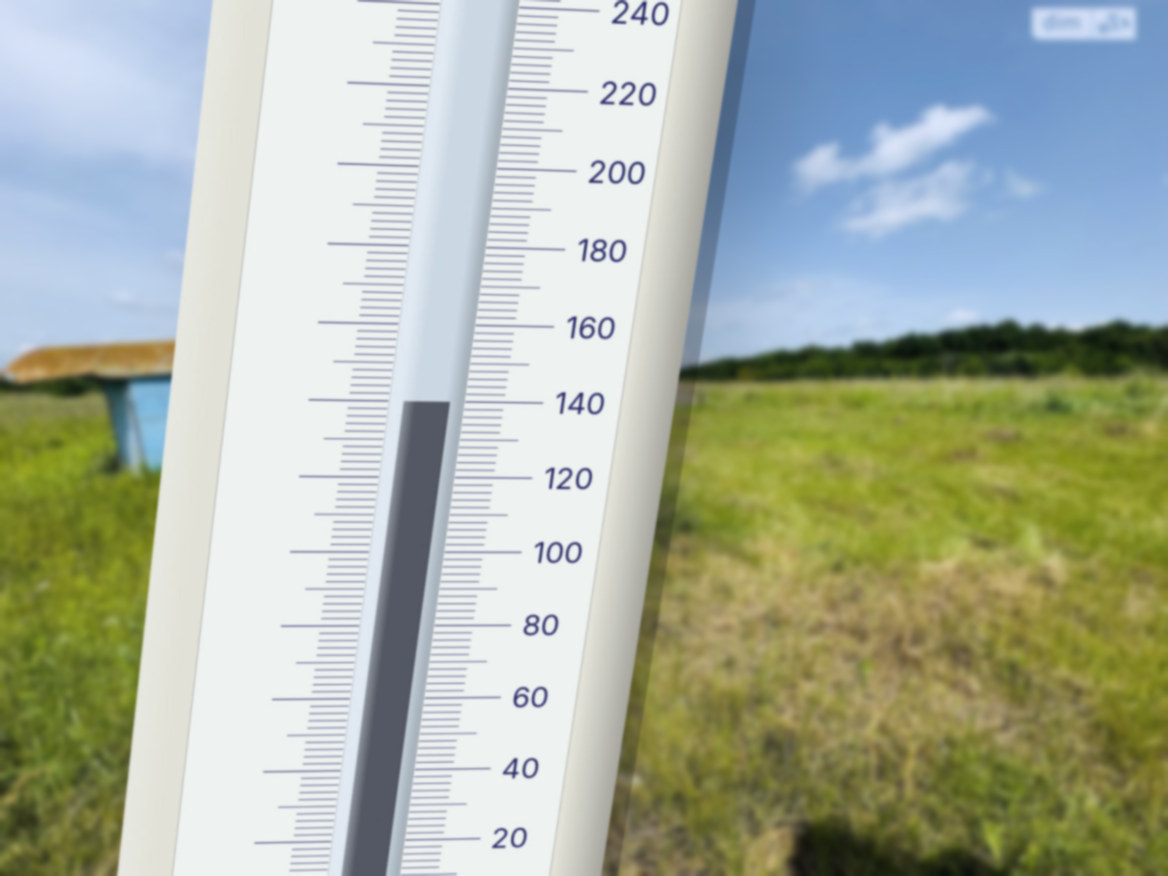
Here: 140 mmHg
